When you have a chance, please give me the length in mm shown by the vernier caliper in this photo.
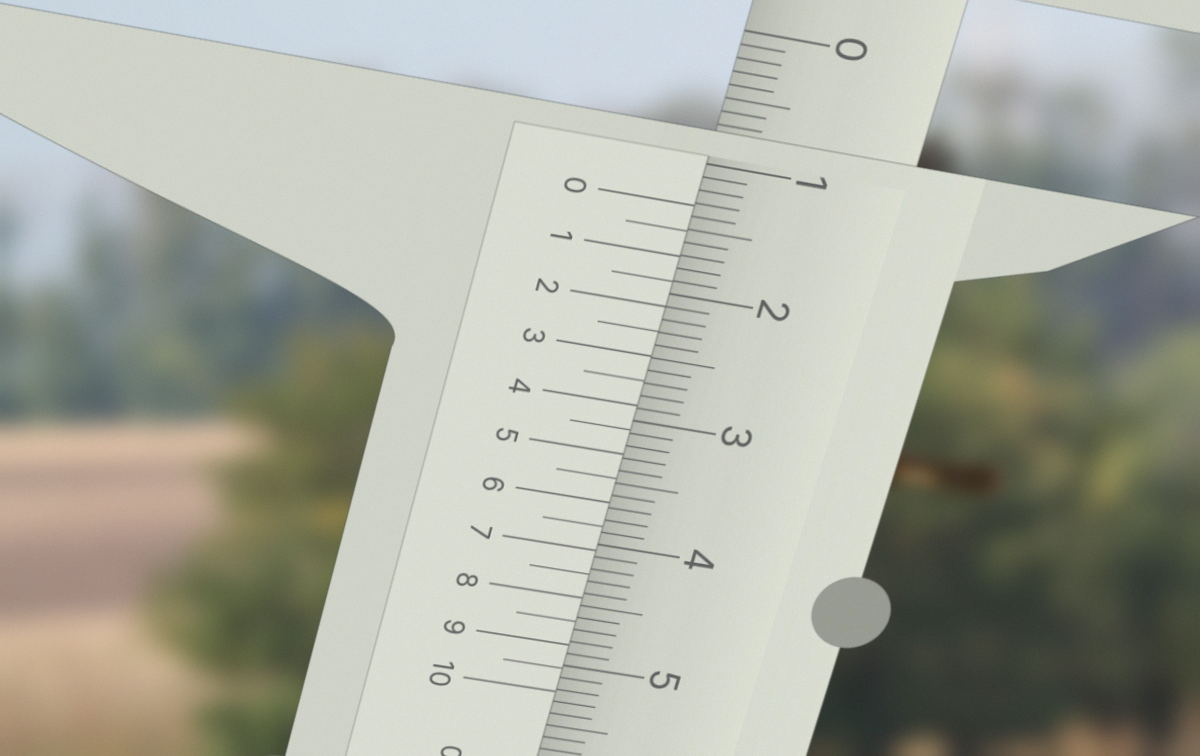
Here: 13.2 mm
